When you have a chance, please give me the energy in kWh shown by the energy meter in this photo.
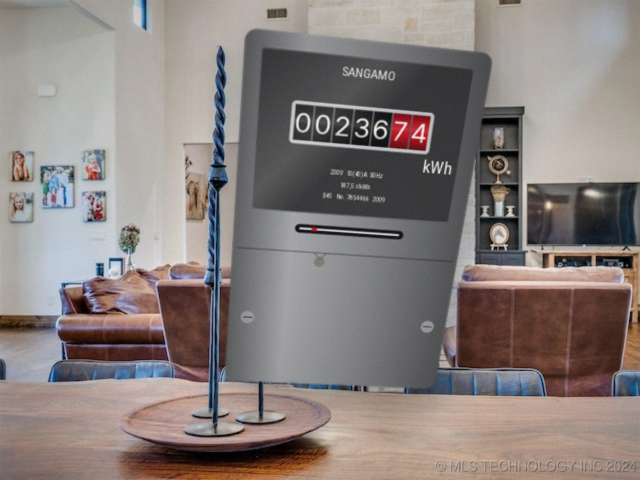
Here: 236.74 kWh
